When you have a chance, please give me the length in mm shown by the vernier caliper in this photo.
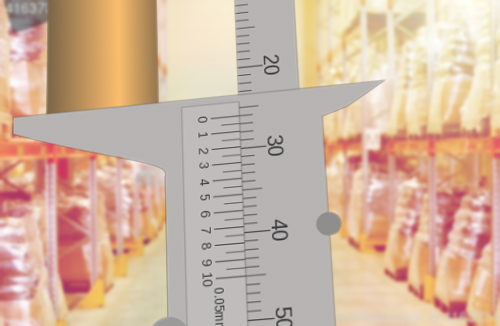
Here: 26.0 mm
